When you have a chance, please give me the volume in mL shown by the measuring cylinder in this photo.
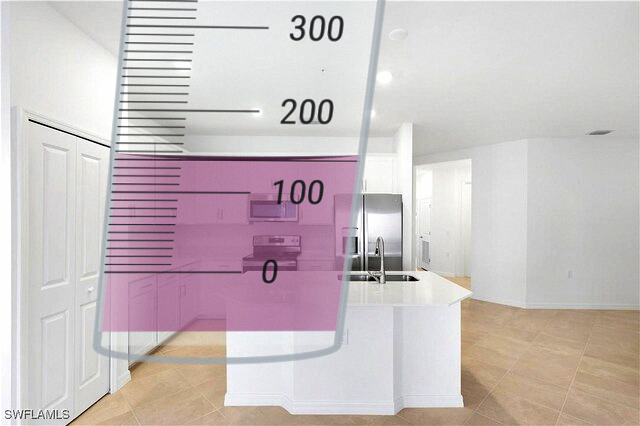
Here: 140 mL
